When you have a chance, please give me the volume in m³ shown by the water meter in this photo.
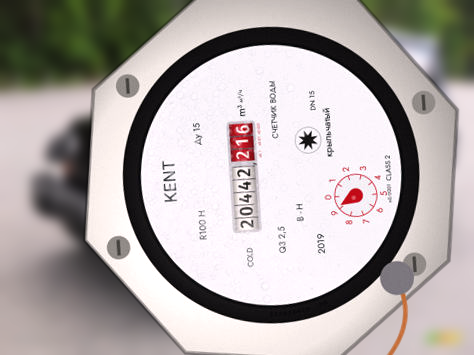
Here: 20442.2159 m³
